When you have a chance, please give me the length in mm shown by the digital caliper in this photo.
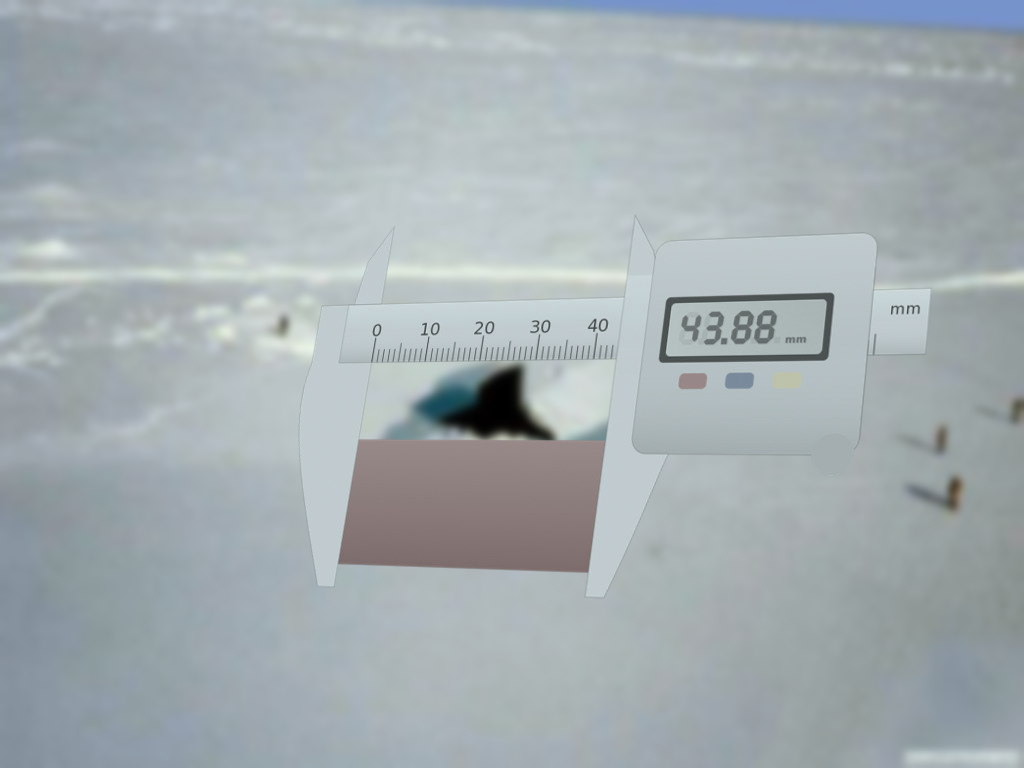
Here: 43.88 mm
